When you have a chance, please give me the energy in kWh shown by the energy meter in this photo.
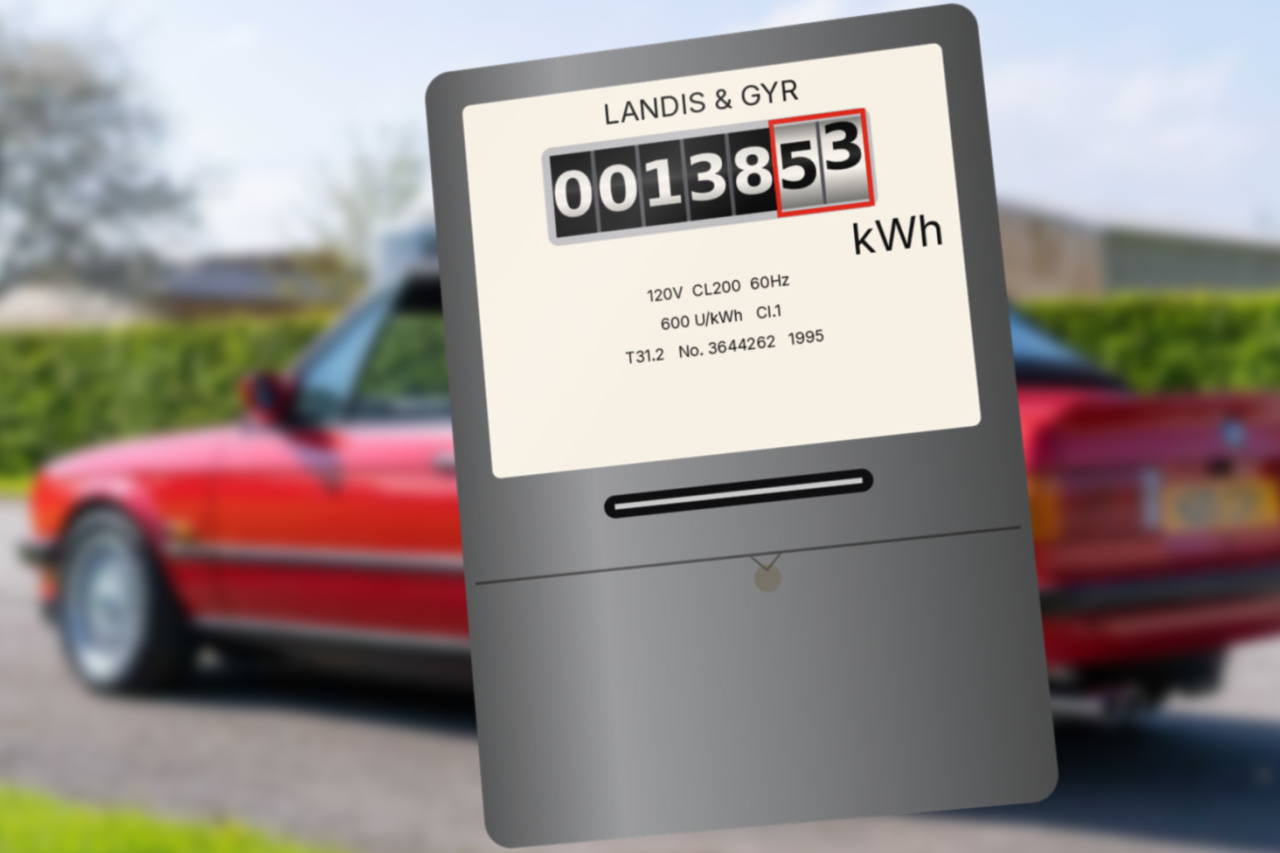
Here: 138.53 kWh
